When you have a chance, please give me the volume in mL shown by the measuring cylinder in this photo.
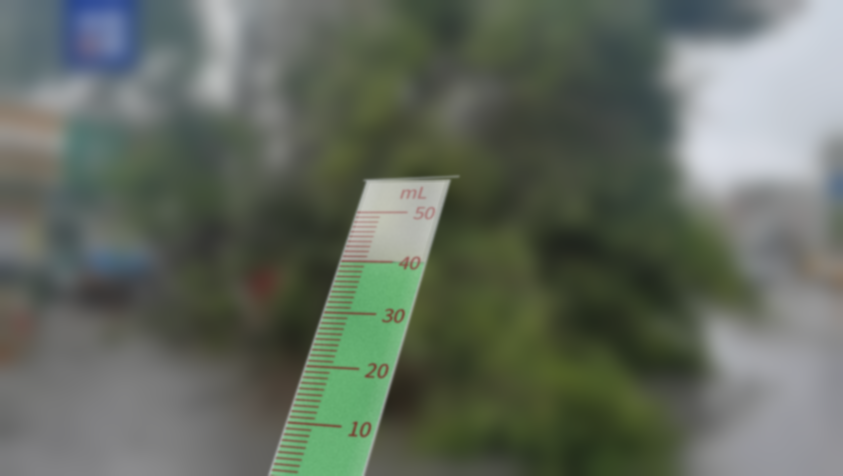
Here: 40 mL
